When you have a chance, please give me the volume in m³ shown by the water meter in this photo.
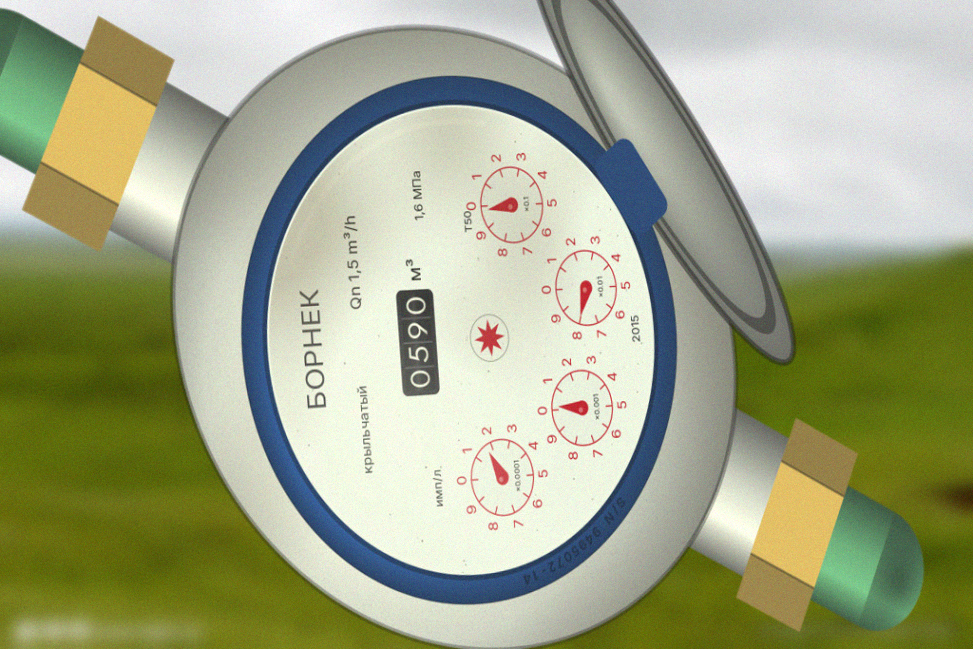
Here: 589.9801 m³
